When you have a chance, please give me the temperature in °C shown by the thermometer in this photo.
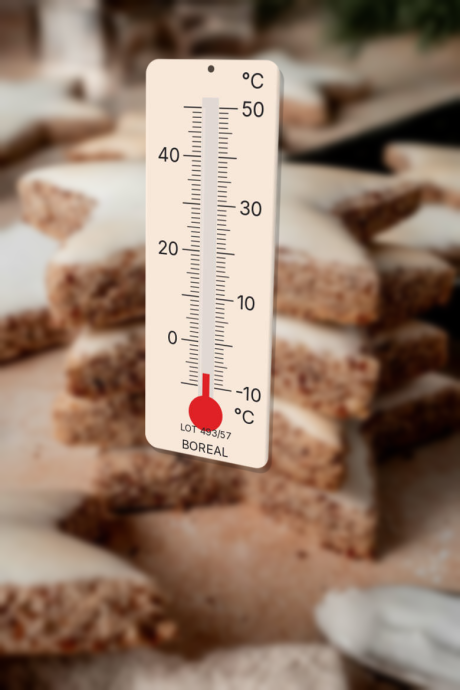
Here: -7 °C
